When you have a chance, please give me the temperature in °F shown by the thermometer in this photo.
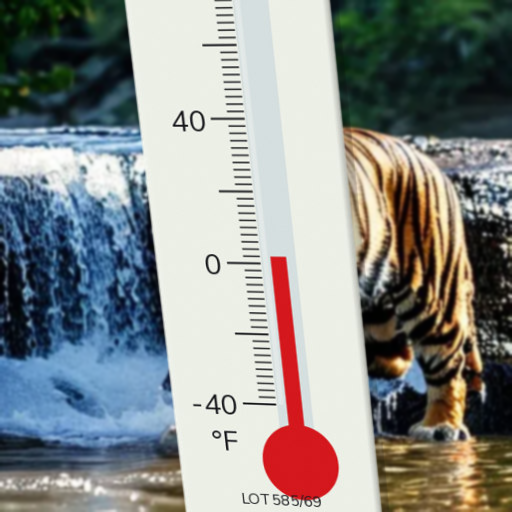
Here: 2 °F
